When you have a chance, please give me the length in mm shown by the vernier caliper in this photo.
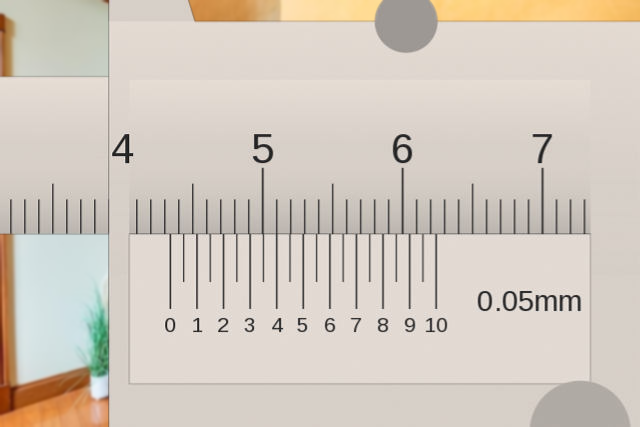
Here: 43.4 mm
